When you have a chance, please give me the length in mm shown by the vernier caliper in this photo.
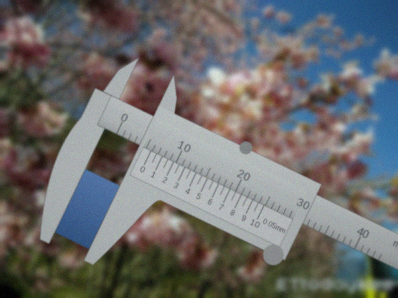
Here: 5.8 mm
